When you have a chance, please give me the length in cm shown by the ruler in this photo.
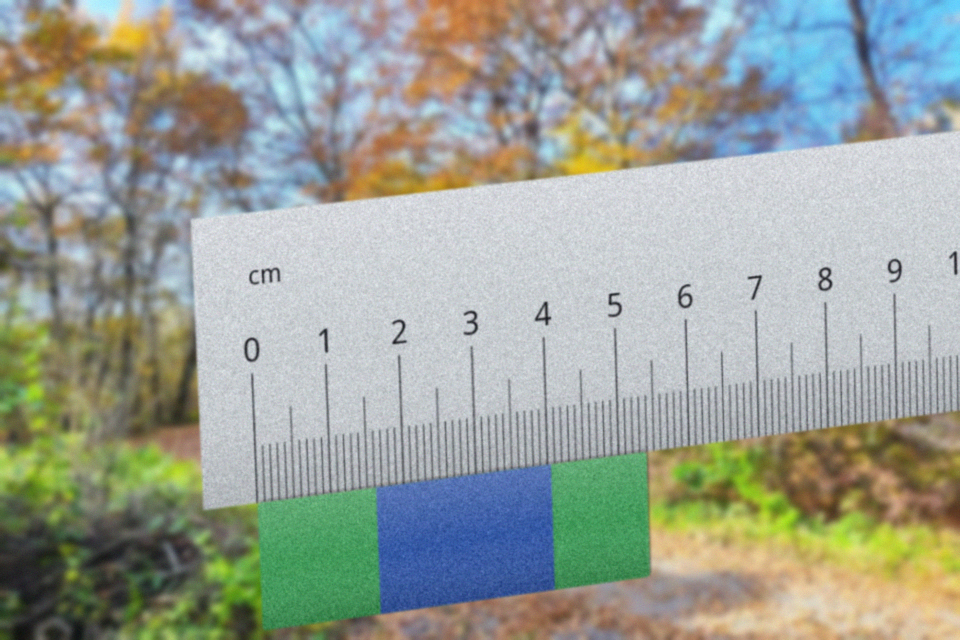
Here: 5.4 cm
